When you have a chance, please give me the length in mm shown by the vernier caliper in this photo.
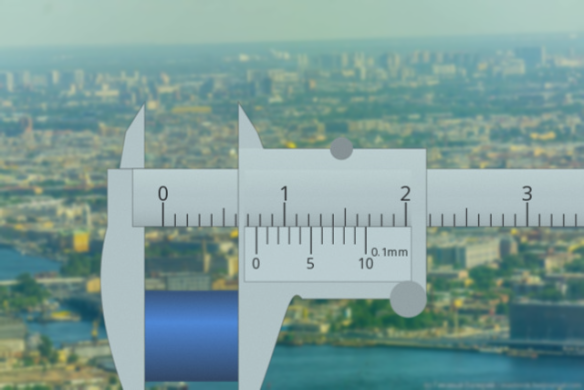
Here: 7.7 mm
